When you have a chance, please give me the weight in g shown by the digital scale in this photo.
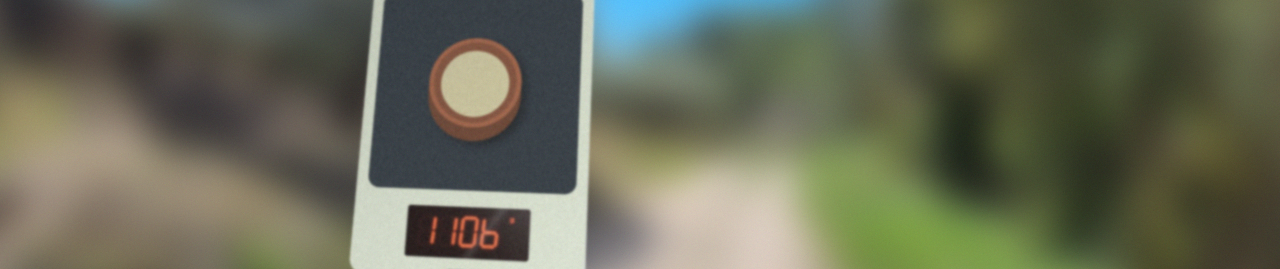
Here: 1106 g
